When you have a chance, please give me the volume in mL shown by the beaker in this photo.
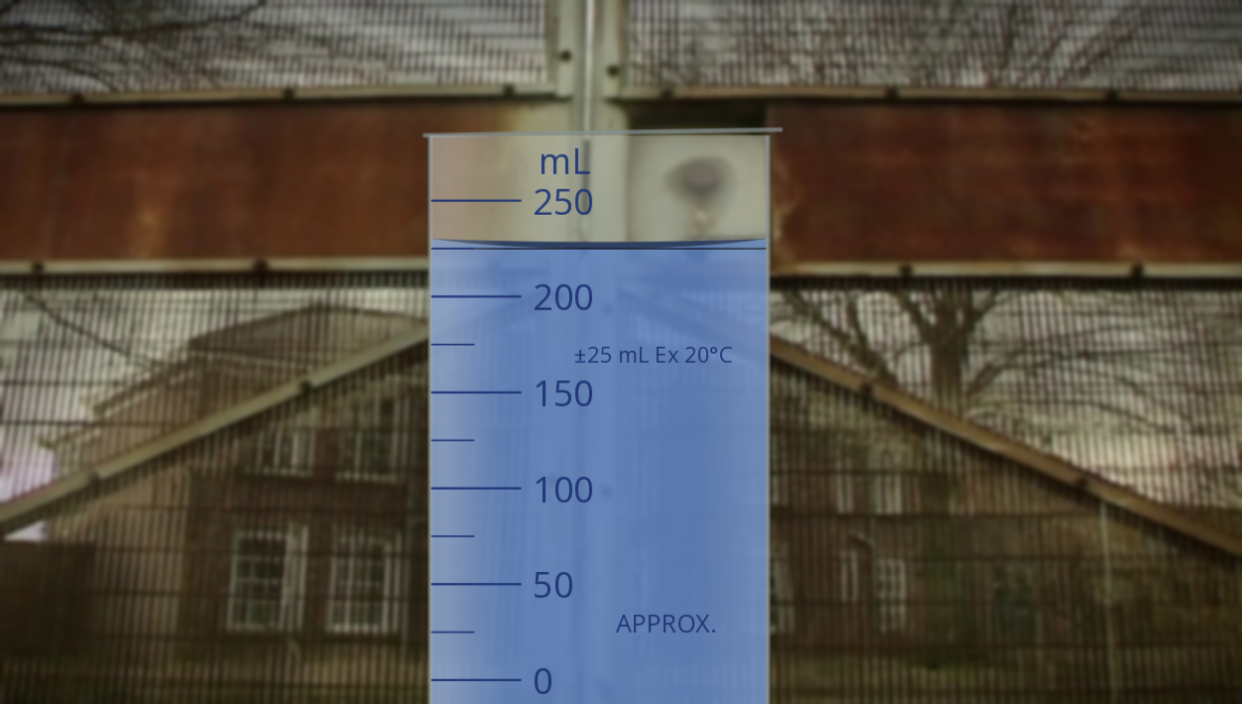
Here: 225 mL
